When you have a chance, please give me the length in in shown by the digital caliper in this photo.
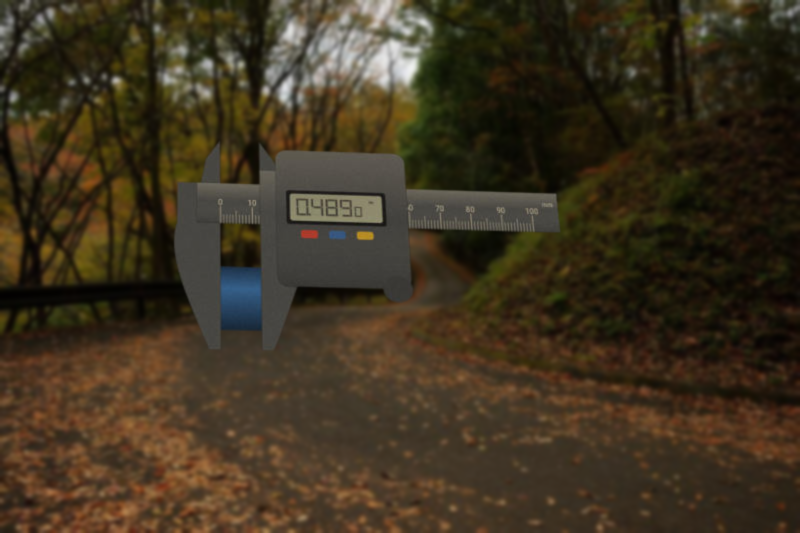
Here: 0.4890 in
